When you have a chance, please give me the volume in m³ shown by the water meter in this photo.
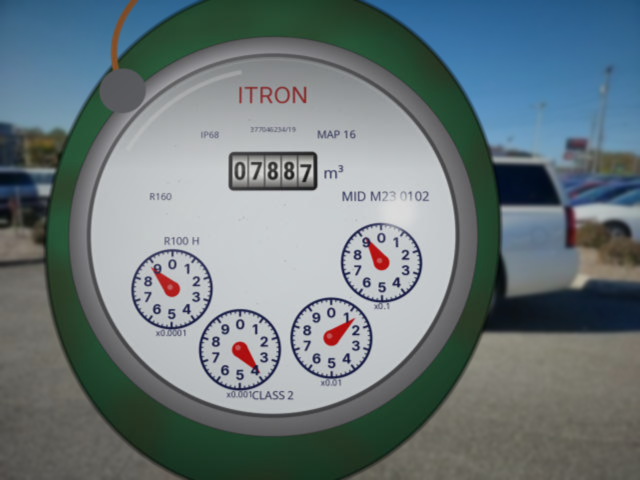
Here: 7886.9138 m³
